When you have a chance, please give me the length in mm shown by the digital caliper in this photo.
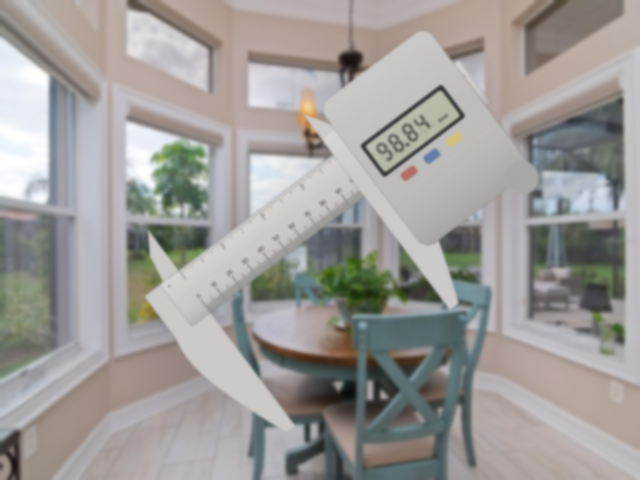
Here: 98.84 mm
